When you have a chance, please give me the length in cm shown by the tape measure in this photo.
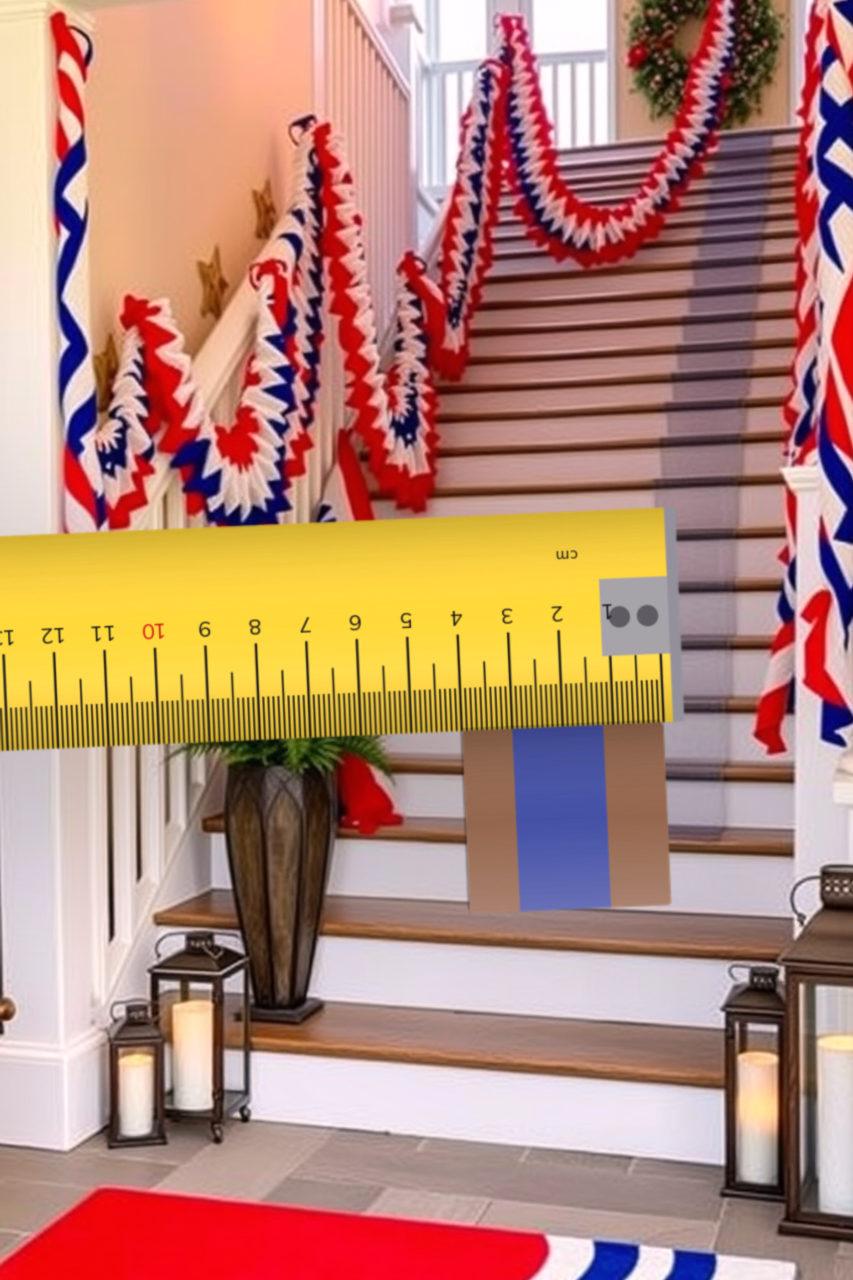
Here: 4 cm
